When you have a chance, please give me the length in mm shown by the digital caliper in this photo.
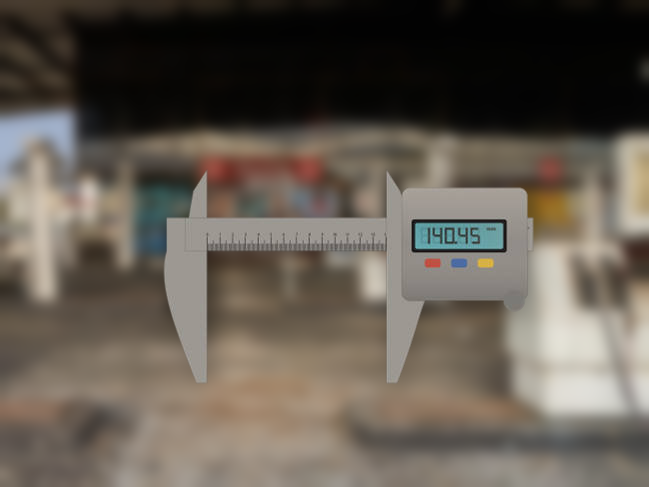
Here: 140.45 mm
